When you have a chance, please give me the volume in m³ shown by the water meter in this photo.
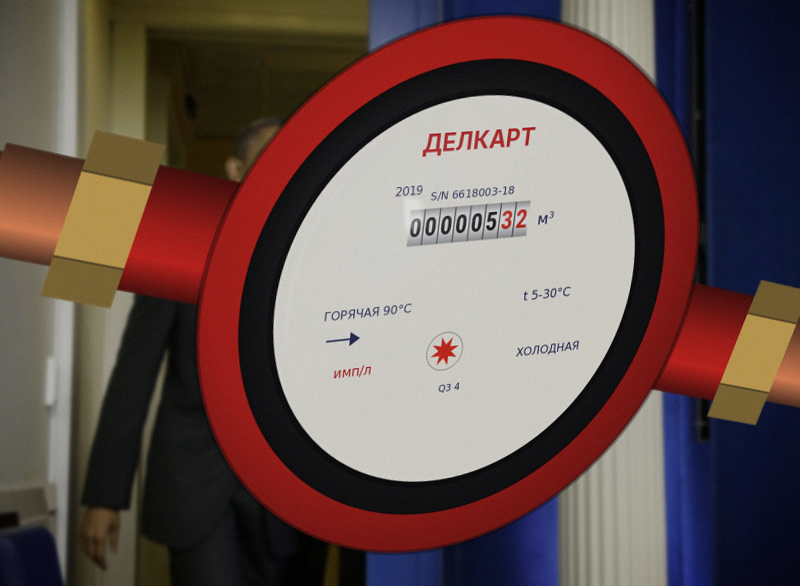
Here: 5.32 m³
